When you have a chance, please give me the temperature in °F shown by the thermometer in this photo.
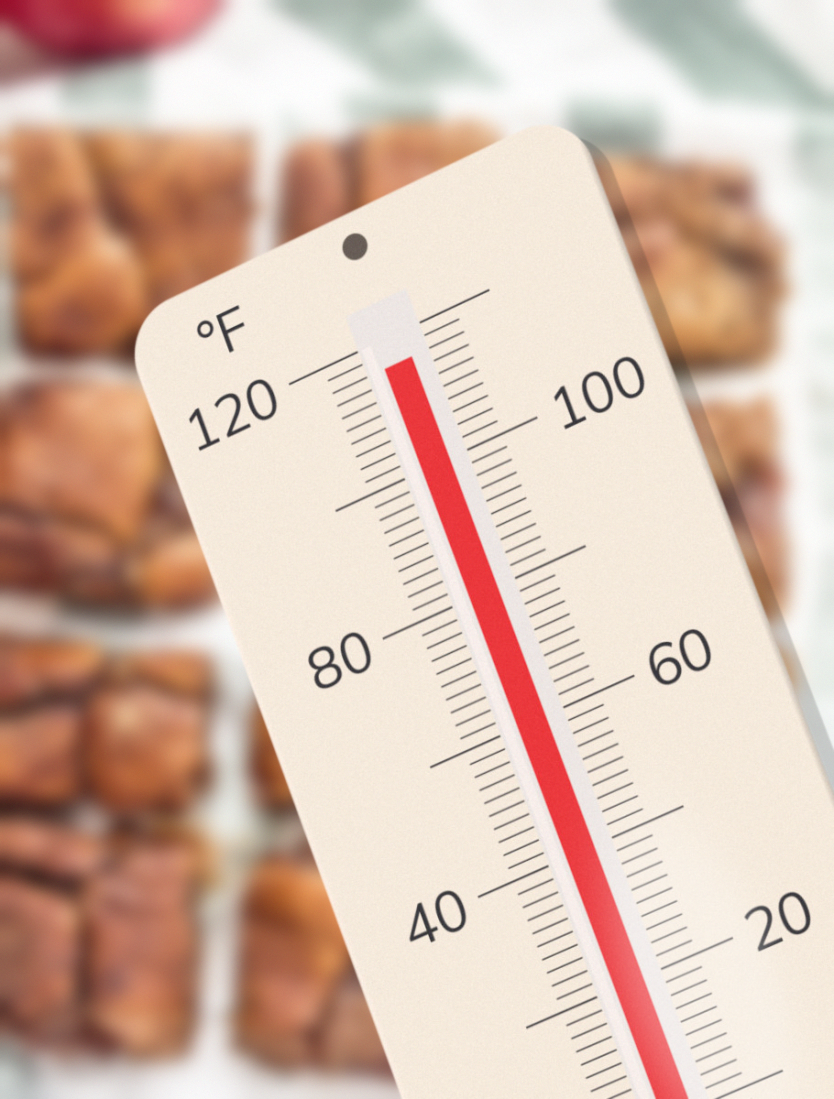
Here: 116 °F
